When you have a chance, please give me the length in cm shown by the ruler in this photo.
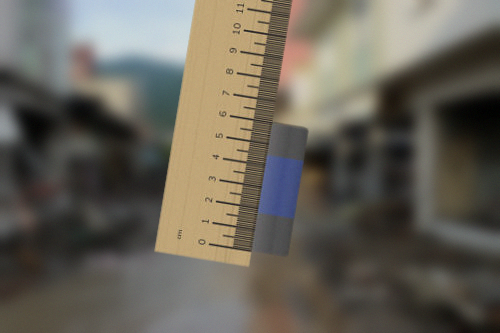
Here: 6 cm
